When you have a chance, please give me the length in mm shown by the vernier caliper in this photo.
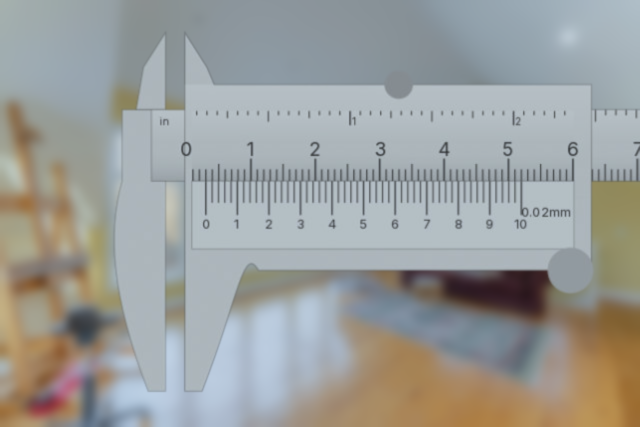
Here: 3.0 mm
